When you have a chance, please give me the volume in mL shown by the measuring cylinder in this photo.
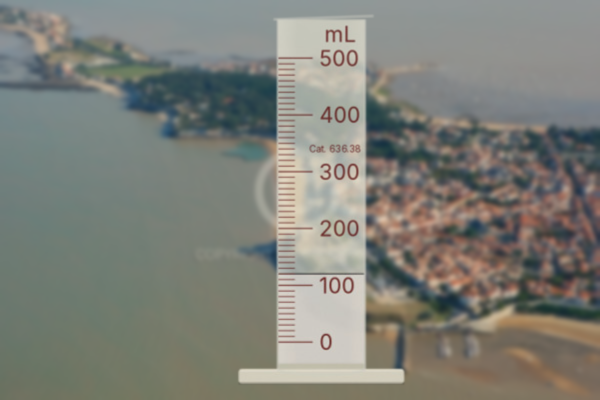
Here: 120 mL
